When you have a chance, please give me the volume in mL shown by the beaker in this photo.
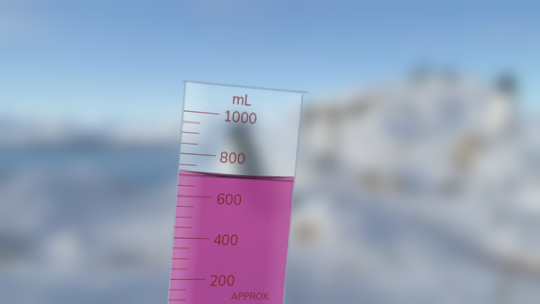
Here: 700 mL
